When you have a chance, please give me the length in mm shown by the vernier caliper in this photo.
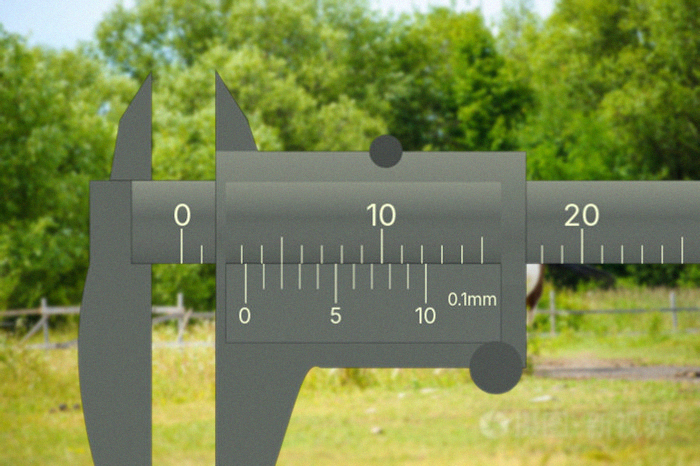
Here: 3.2 mm
